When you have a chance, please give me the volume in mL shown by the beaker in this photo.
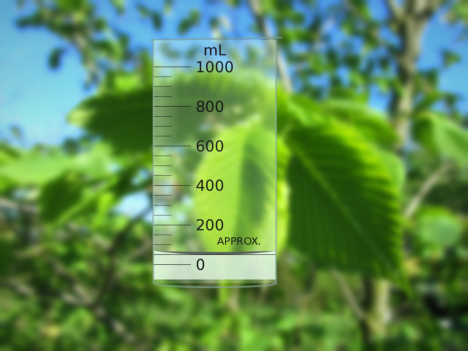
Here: 50 mL
